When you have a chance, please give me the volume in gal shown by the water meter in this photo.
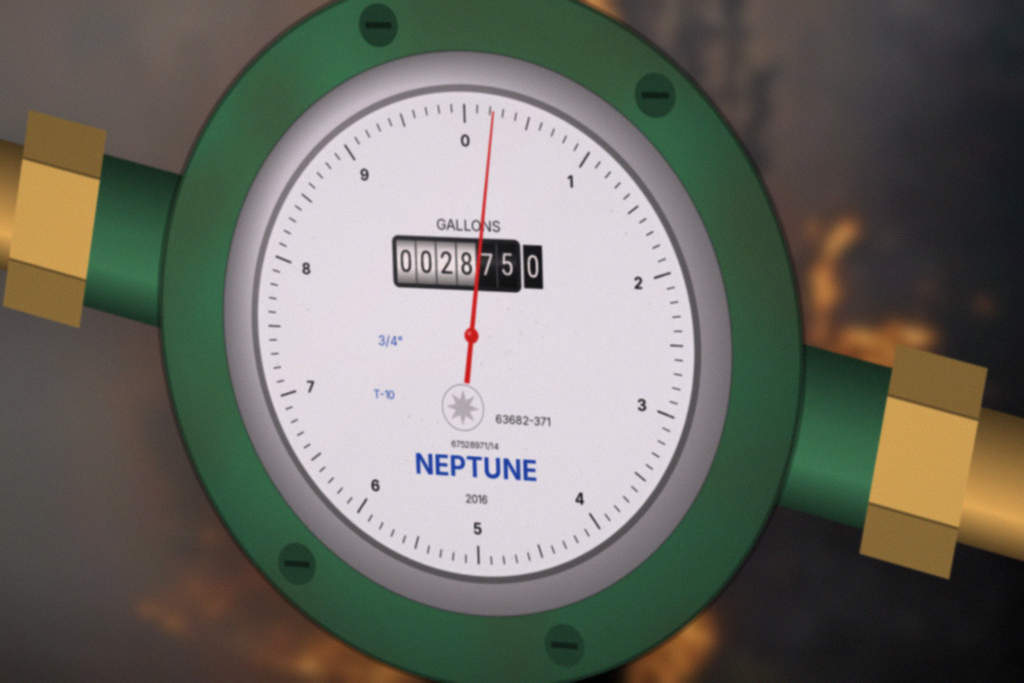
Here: 28750.2 gal
